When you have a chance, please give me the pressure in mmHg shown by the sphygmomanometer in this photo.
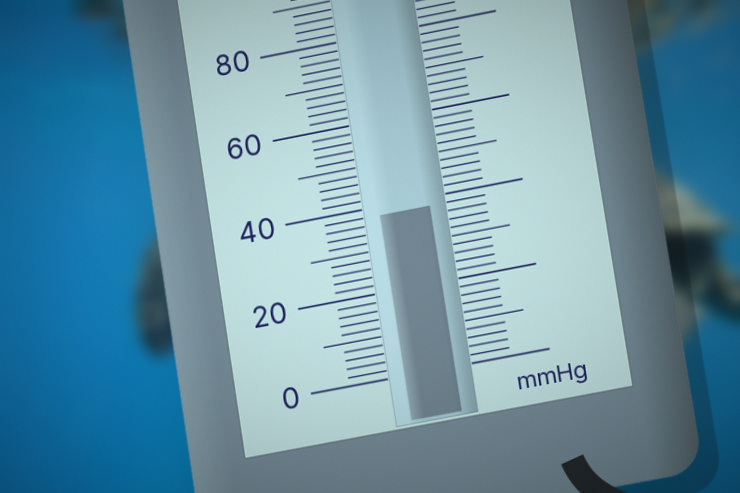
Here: 38 mmHg
